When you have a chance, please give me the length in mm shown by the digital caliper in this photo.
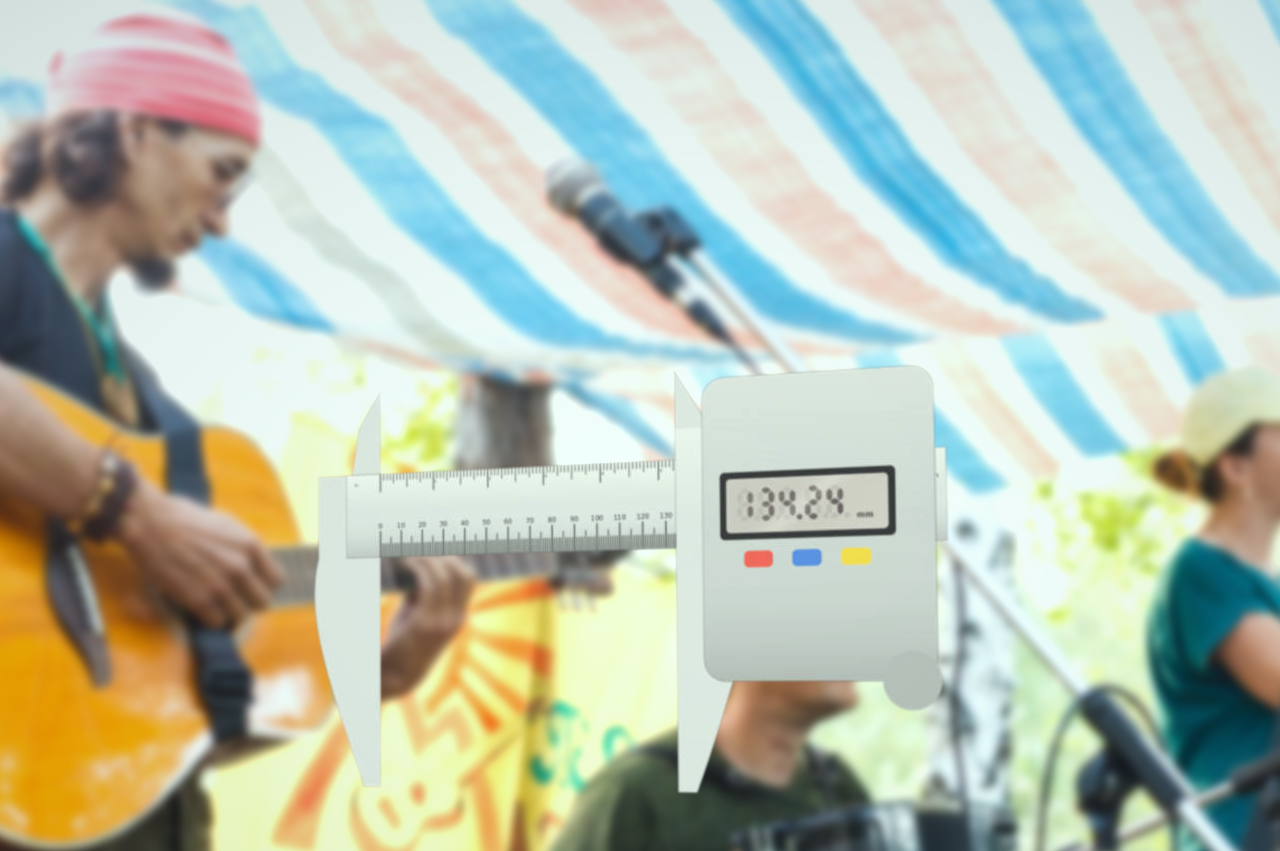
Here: 134.24 mm
